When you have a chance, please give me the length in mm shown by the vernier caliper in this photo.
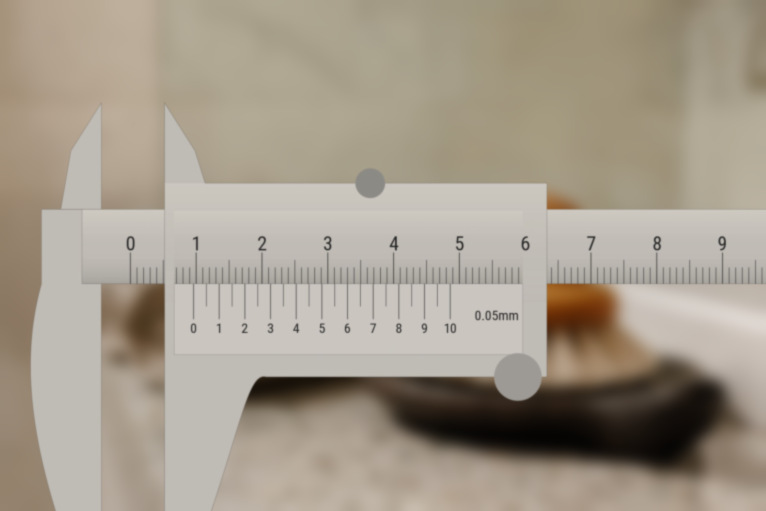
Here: 9.6 mm
